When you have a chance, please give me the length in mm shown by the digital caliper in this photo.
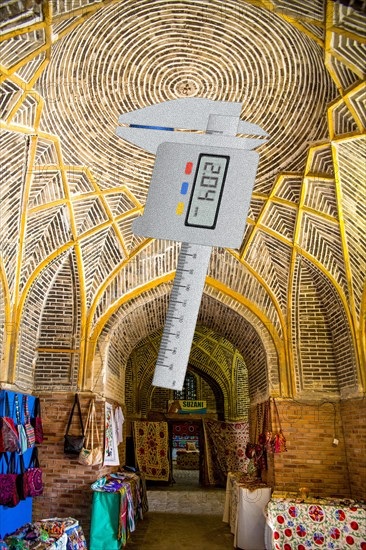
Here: 2.04 mm
